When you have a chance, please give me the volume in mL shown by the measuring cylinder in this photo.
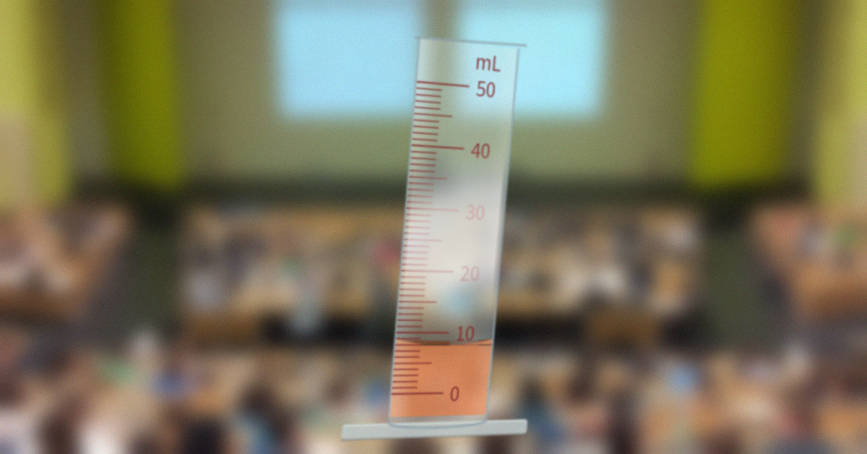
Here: 8 mL
